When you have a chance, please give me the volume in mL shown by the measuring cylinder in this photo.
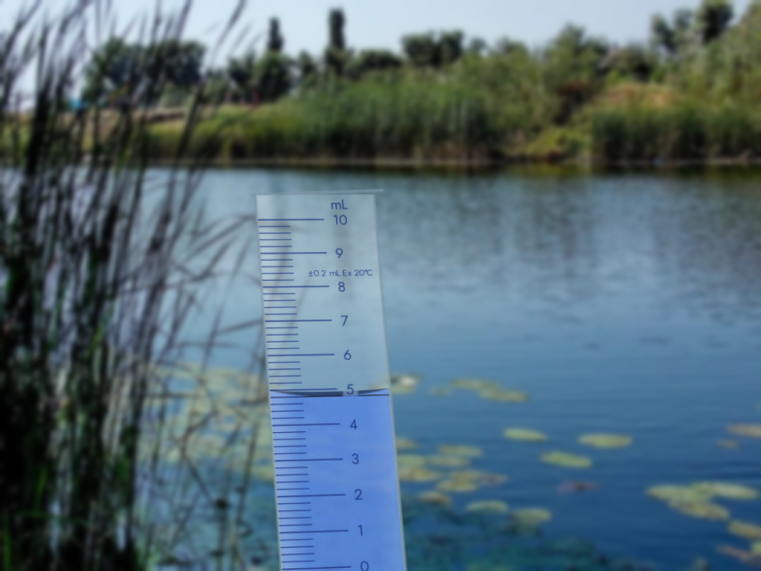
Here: 4.8 mL
